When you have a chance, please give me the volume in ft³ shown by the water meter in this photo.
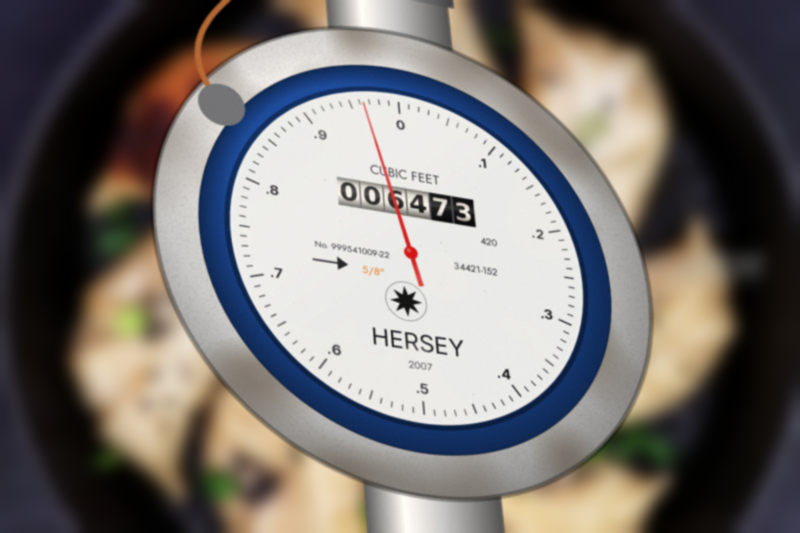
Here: 6472.96 ft³
